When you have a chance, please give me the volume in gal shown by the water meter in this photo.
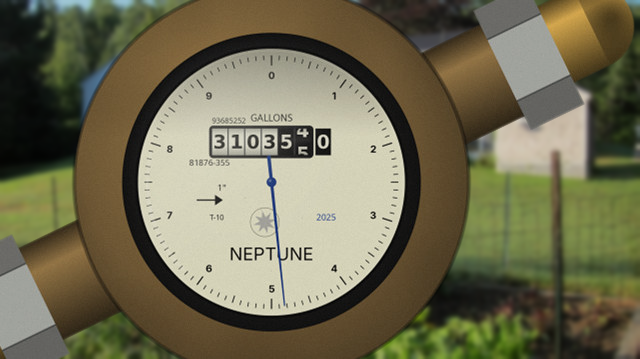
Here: 3103544.8 gal
